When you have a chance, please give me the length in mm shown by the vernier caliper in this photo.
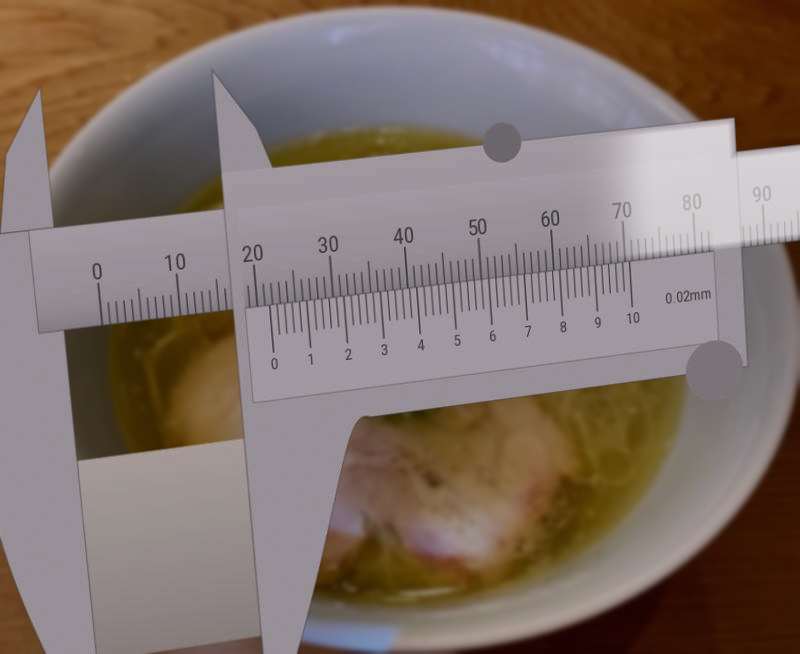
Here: 21.6 mm
